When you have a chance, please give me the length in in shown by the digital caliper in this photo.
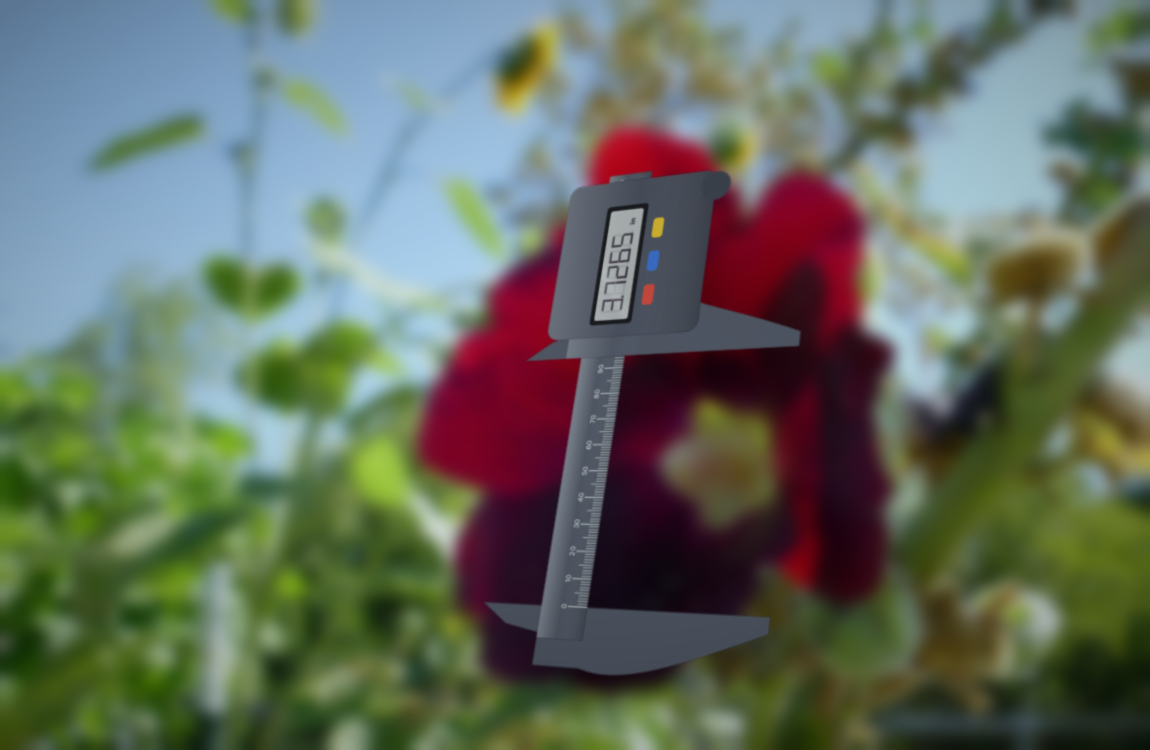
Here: 3.7265 in
